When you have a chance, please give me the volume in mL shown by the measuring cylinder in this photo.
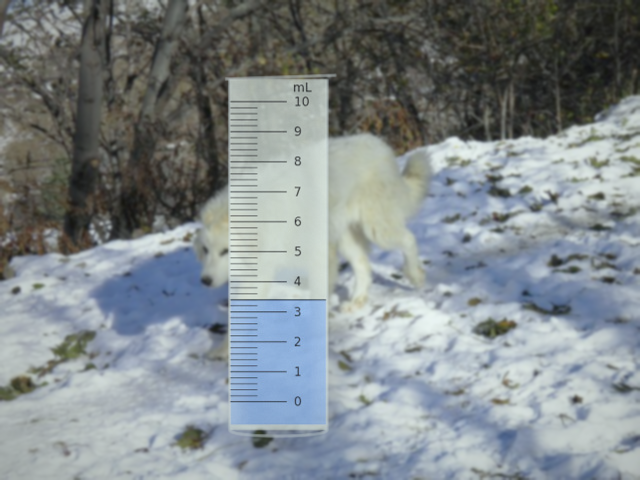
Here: 3.4 mL
